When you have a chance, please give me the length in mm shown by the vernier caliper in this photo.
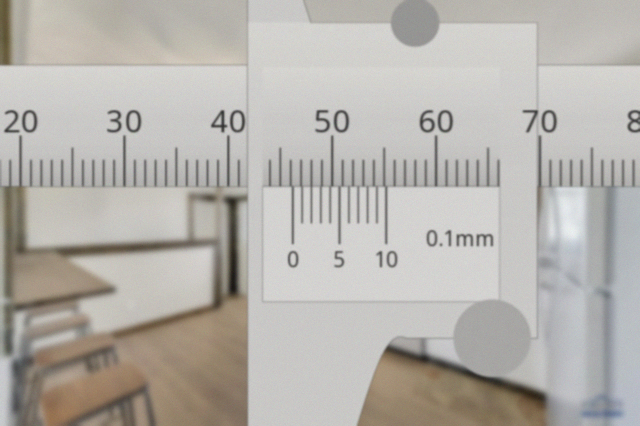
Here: 46.2 mm
